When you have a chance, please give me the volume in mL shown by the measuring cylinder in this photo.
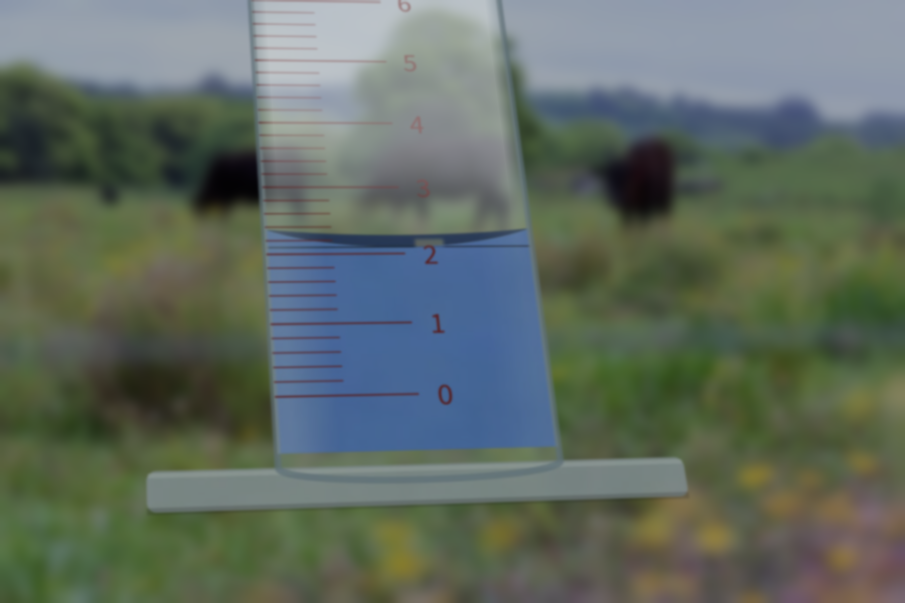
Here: 2.1 mL
